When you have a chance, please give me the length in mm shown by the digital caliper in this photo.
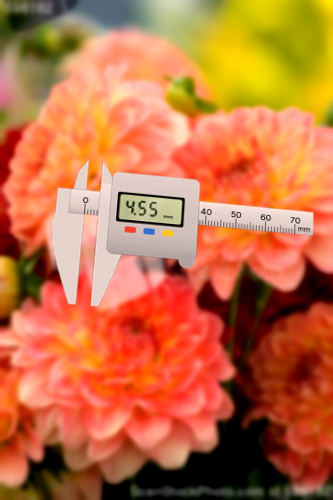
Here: 4.55 mm
